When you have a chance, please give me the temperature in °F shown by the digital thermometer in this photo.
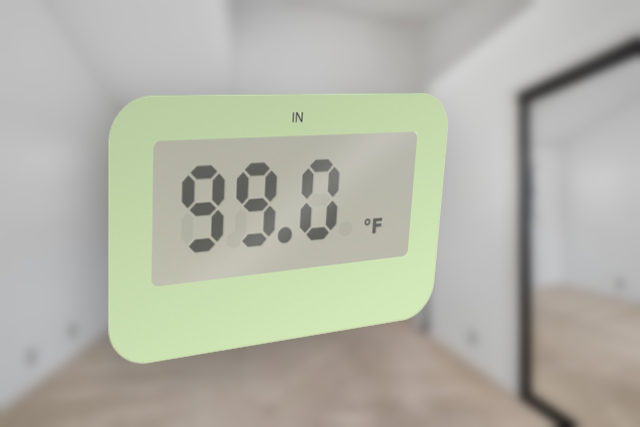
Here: 99.0 °F
